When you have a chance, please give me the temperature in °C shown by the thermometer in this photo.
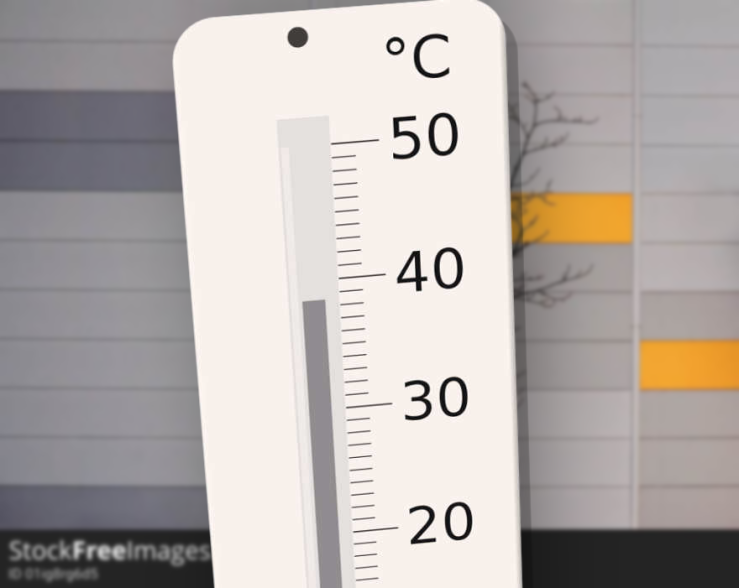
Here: 38.5 °C
